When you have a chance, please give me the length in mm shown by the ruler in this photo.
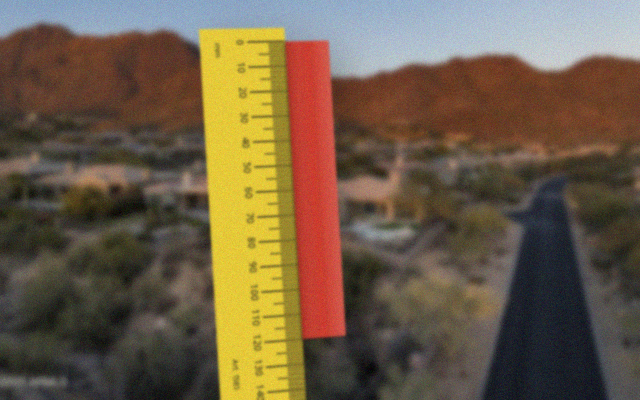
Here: 120 mm
